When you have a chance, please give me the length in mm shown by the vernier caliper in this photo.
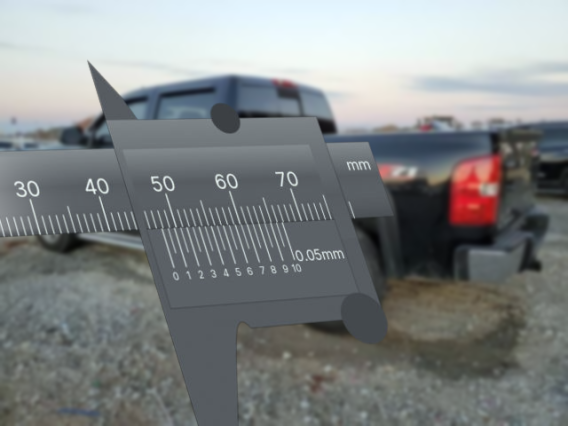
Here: 47.8 mm
